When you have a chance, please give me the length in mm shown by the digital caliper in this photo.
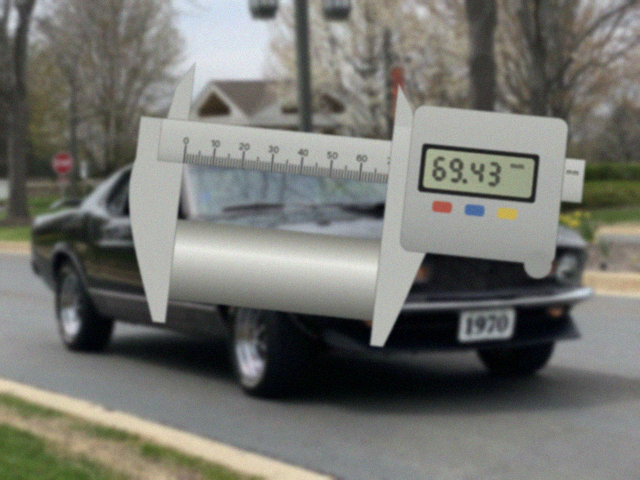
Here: 69.43 mm
